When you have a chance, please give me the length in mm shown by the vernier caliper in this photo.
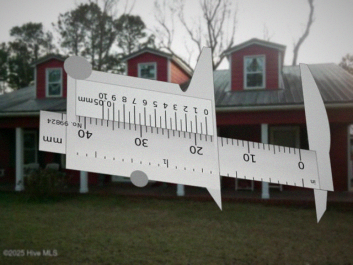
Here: 17.8 mm
